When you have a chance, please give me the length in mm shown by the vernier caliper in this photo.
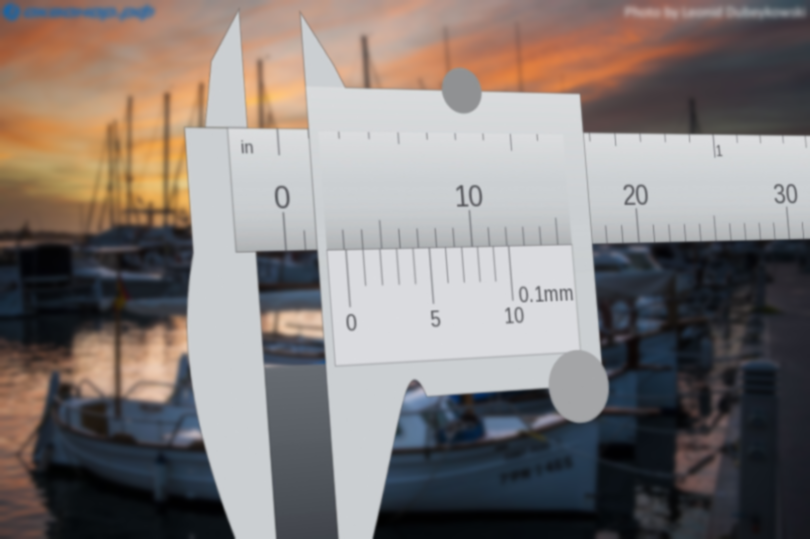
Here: 3.1 mm
